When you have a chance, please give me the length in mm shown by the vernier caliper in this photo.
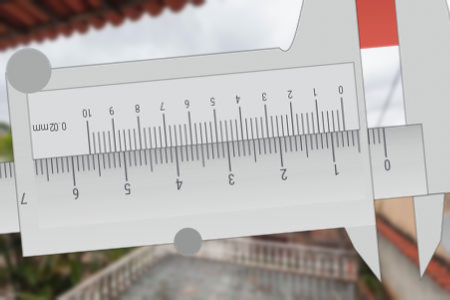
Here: 7.5 mm
